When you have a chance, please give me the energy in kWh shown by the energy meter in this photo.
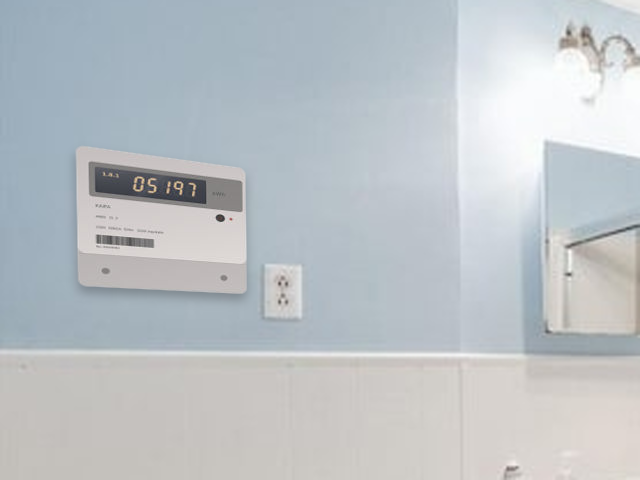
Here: 5197 kWh
